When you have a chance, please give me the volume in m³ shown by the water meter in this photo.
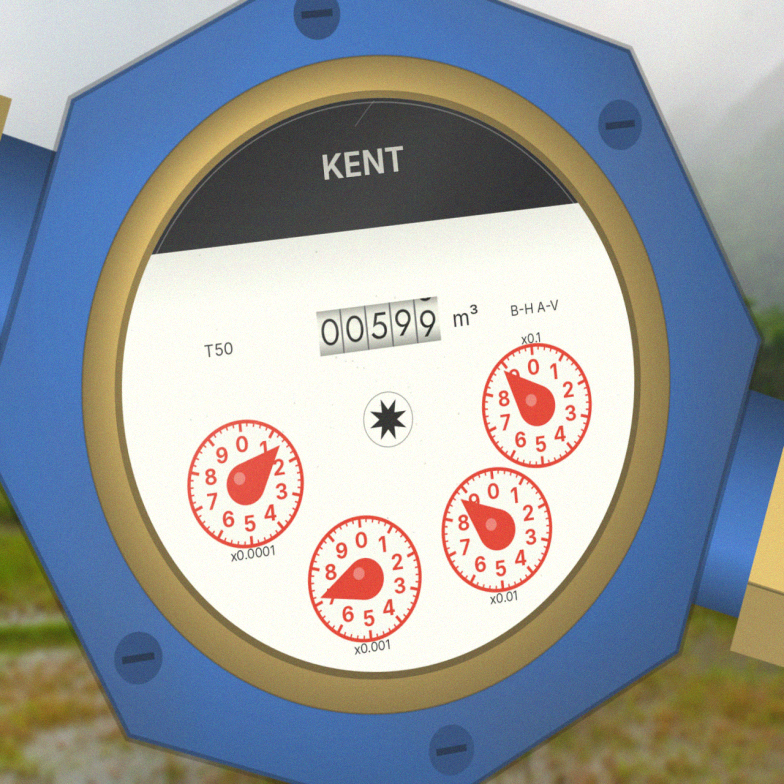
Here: 598.8871 m³
